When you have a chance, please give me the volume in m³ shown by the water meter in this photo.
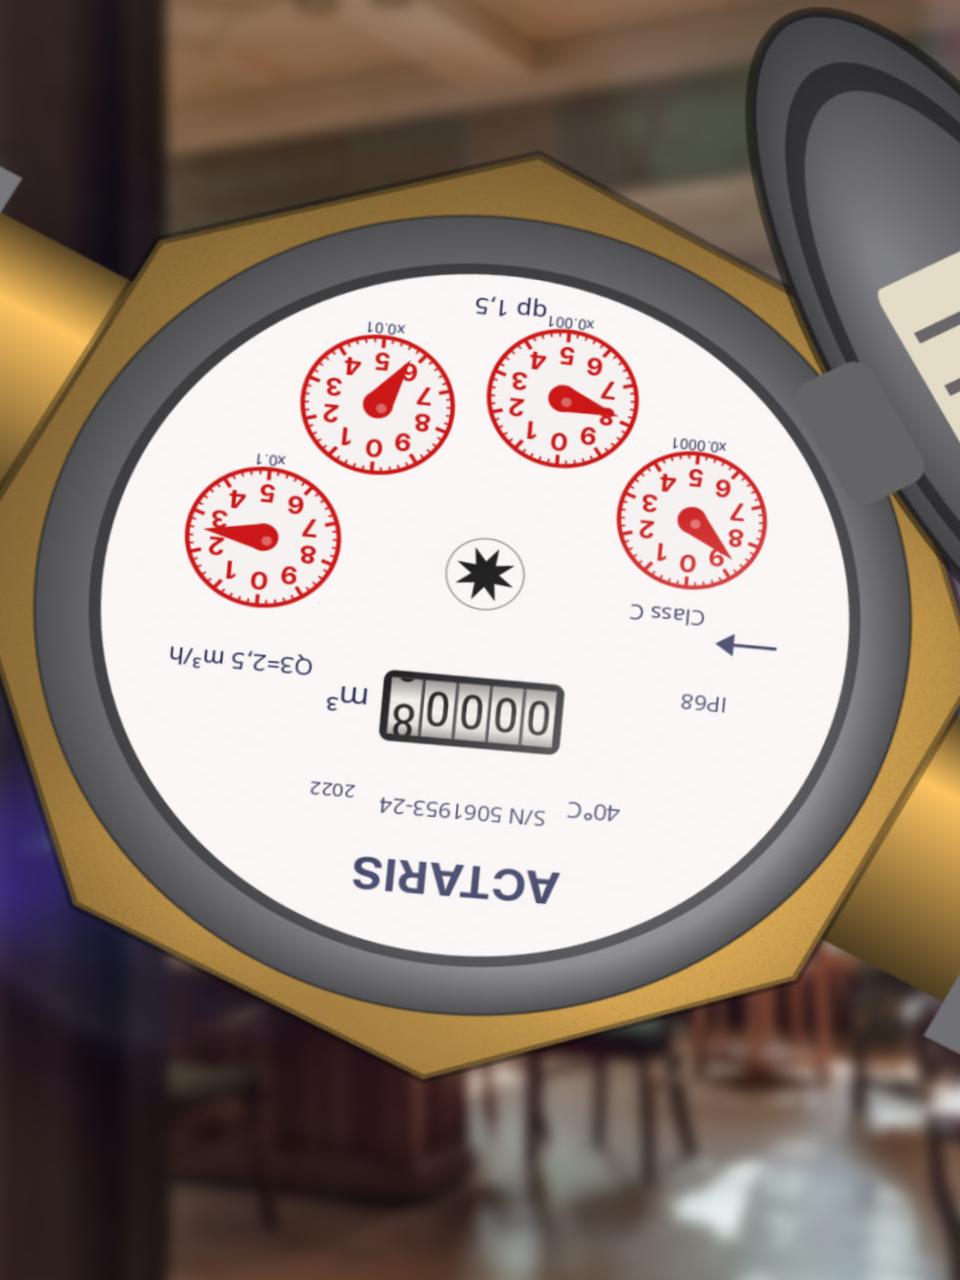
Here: 8.2578 m³
